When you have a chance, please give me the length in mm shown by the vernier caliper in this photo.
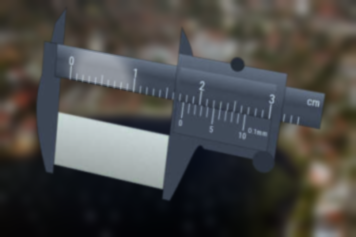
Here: 17.6 mm
